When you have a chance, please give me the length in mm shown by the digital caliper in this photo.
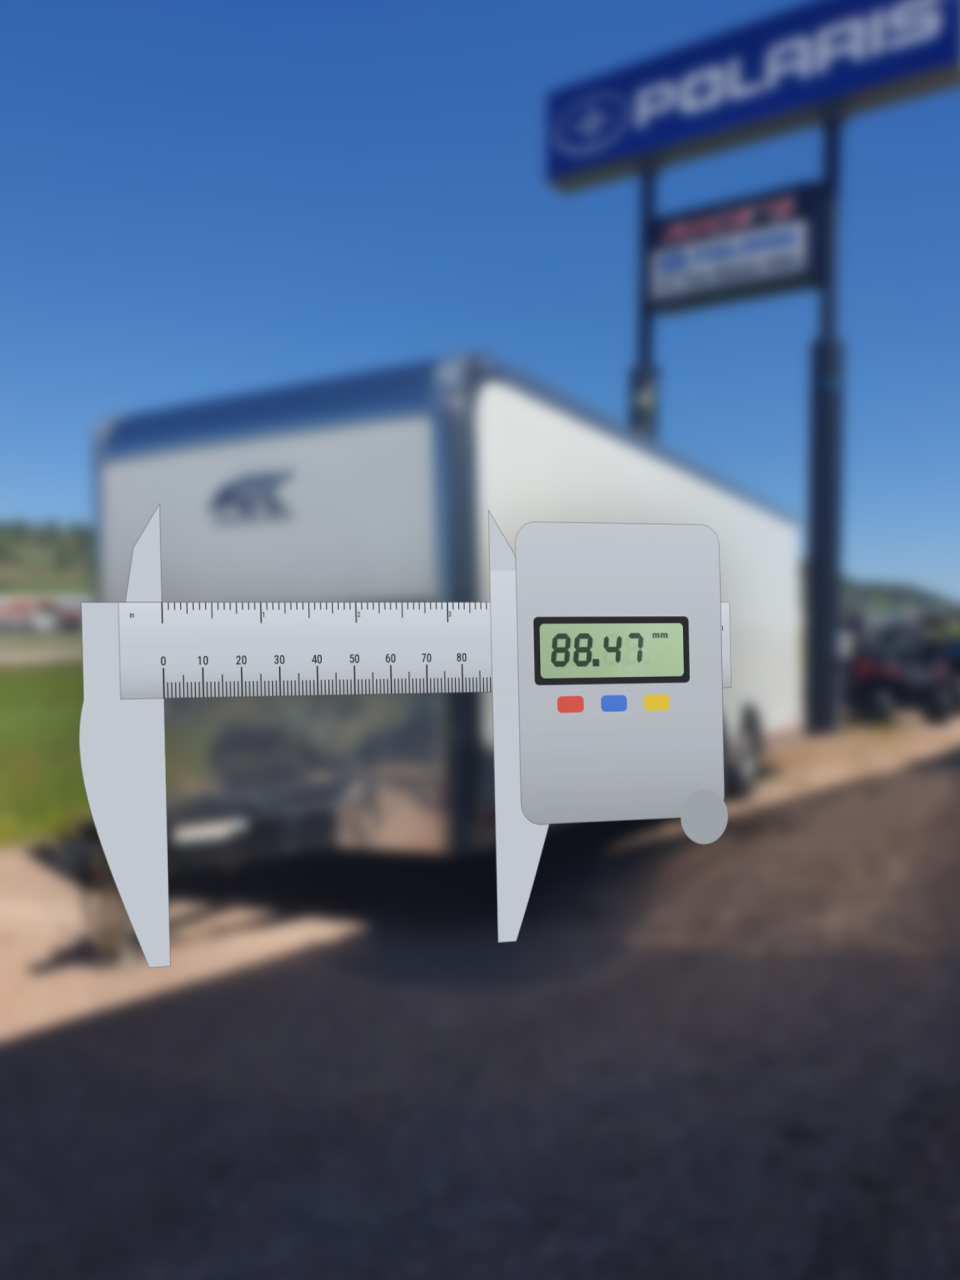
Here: 88.47 mm
